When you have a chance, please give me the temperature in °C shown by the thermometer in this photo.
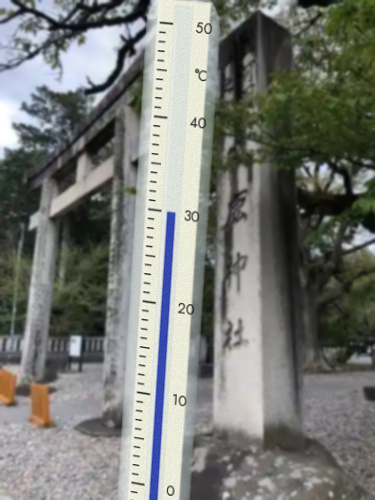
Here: 30 °C
